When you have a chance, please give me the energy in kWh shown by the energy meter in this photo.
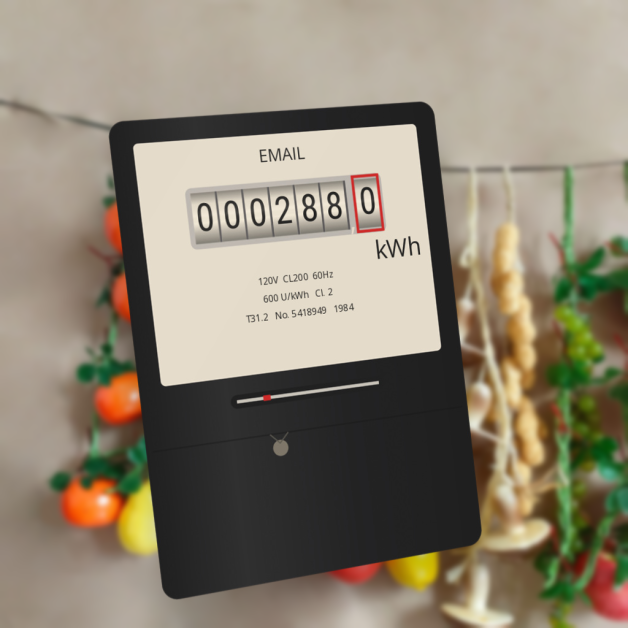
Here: 288.0 kWh
